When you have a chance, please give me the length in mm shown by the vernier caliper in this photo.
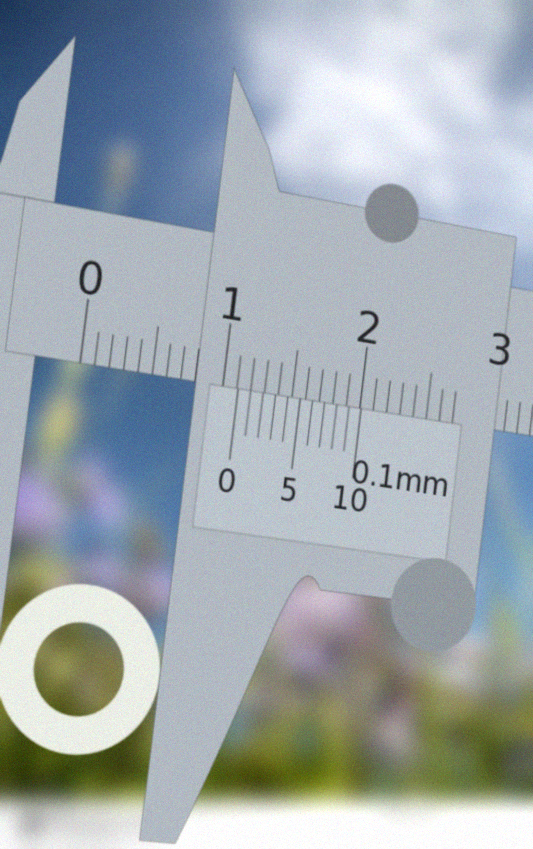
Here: 11.1 mm
